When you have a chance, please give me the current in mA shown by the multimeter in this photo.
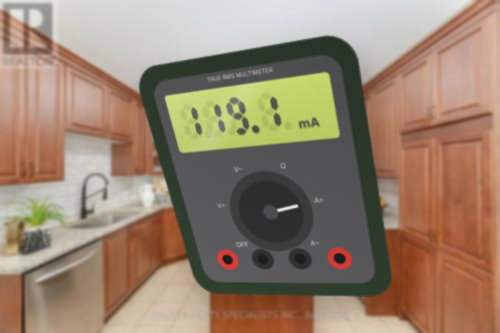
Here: 119.1 mA
